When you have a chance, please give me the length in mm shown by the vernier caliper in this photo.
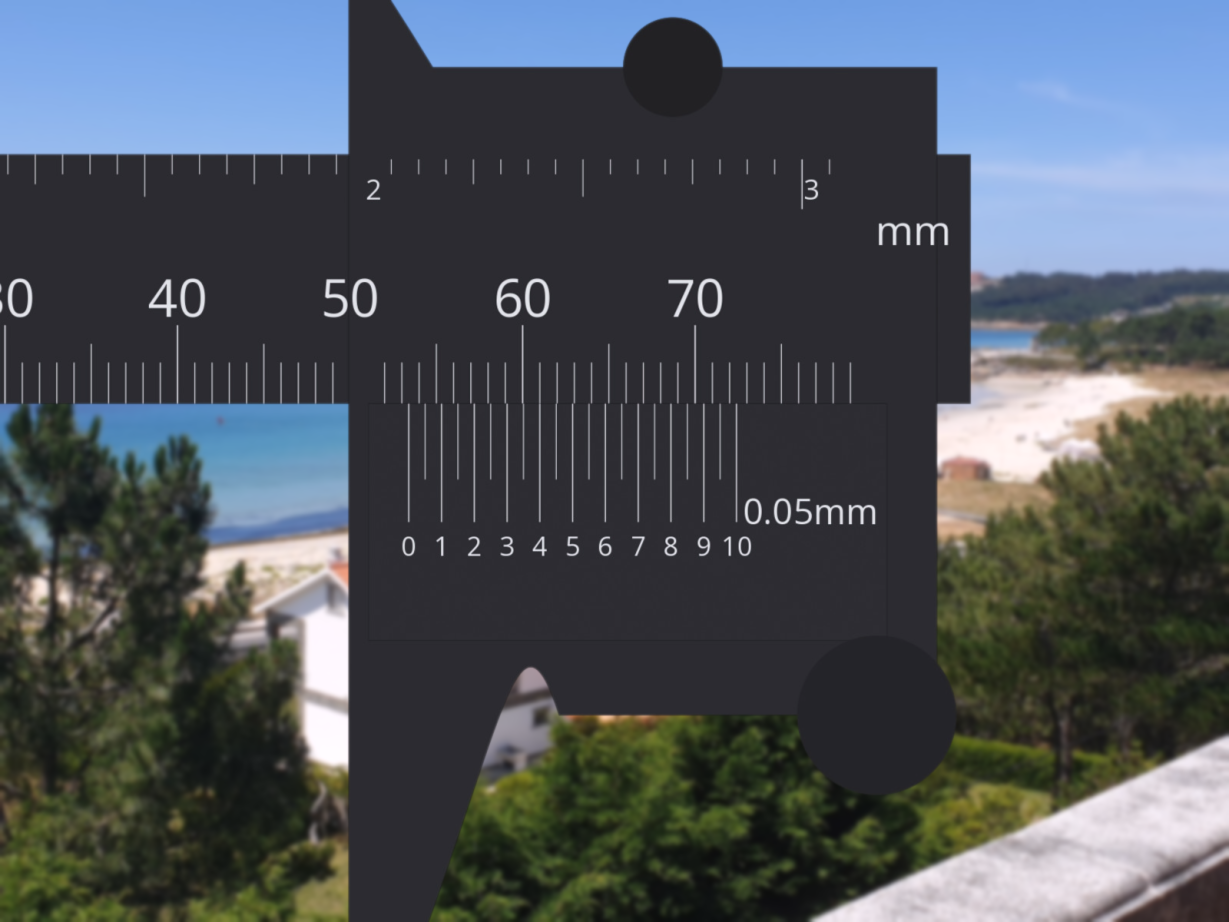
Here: 53.4 mm
